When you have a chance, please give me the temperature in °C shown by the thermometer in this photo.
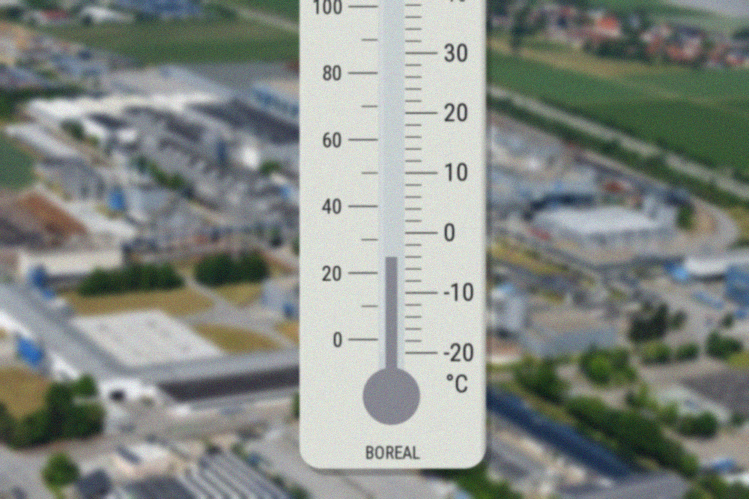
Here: -4 °C
